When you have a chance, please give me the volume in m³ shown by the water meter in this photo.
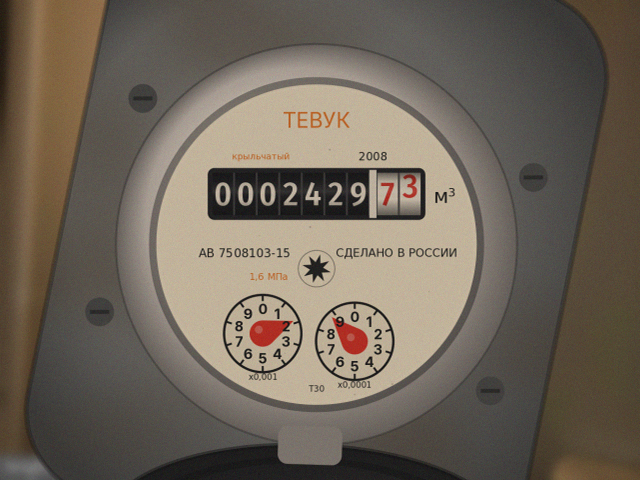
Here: 2429.7318 m³
